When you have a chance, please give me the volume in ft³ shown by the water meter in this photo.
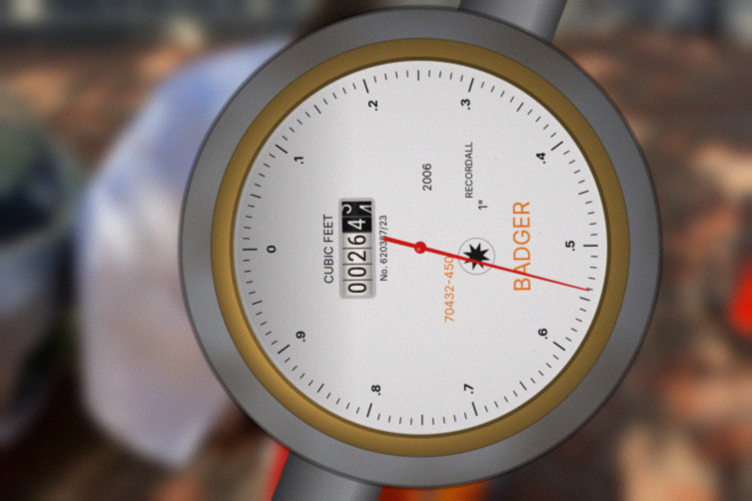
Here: 2643.54 ft³
